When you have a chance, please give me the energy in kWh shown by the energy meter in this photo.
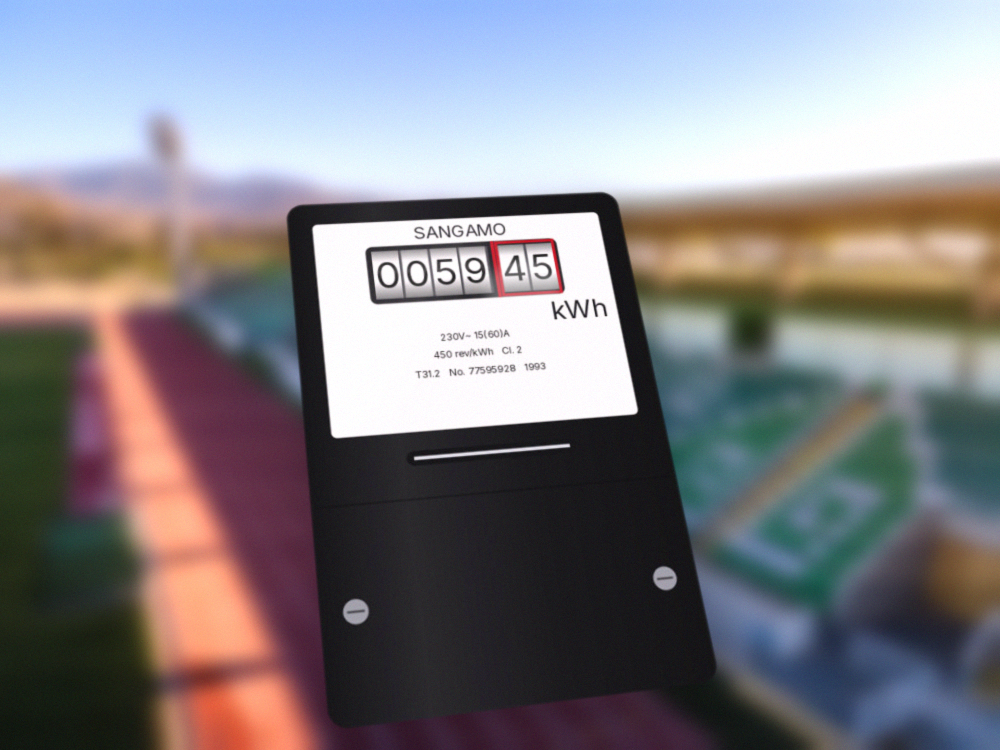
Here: 59.45 kWh
